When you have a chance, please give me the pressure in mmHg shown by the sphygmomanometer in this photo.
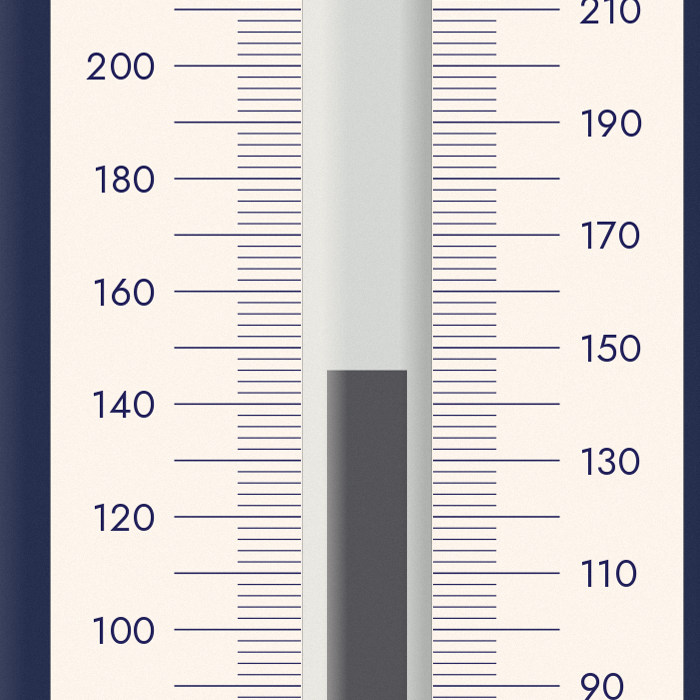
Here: 146 mmHg
